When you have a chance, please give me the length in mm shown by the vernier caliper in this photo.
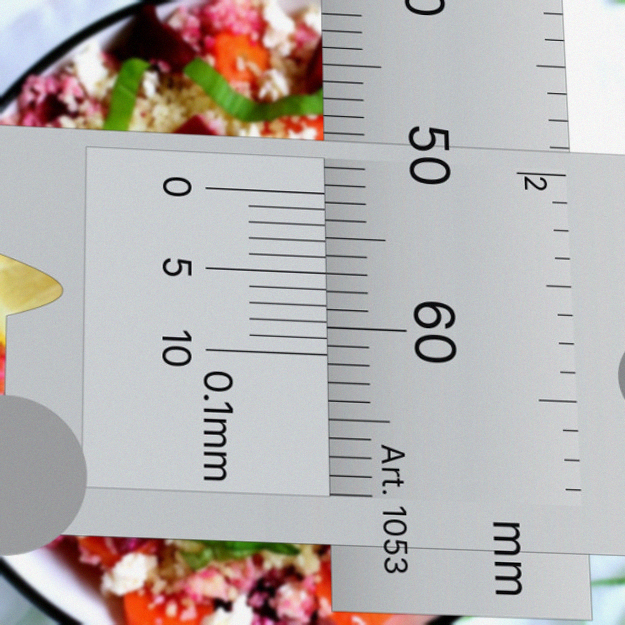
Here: 52.5 mm
